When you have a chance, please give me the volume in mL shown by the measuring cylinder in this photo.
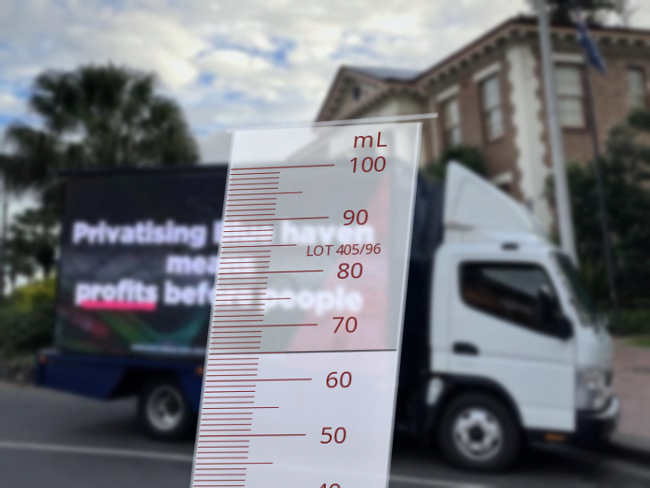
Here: 65 mL
